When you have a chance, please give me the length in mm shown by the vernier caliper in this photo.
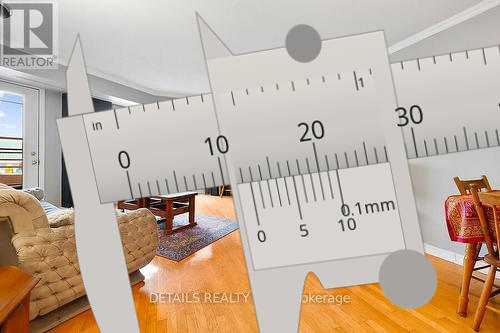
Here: 12.8 mm
